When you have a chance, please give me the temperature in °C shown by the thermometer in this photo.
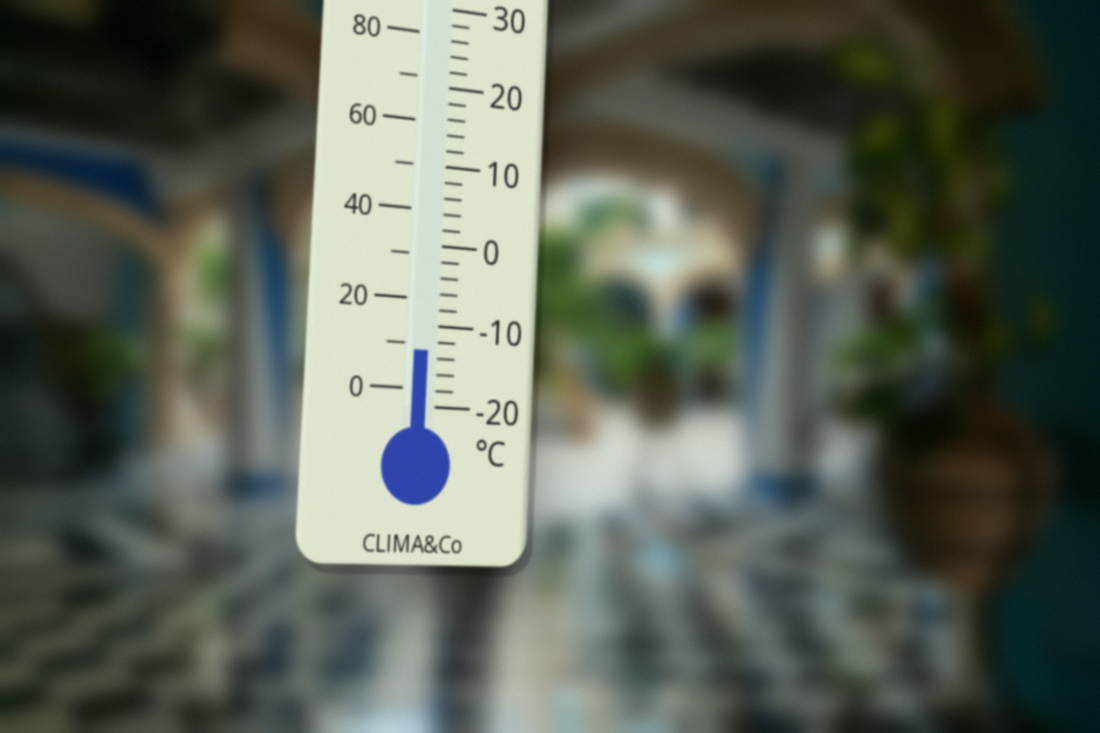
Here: -13 °C
